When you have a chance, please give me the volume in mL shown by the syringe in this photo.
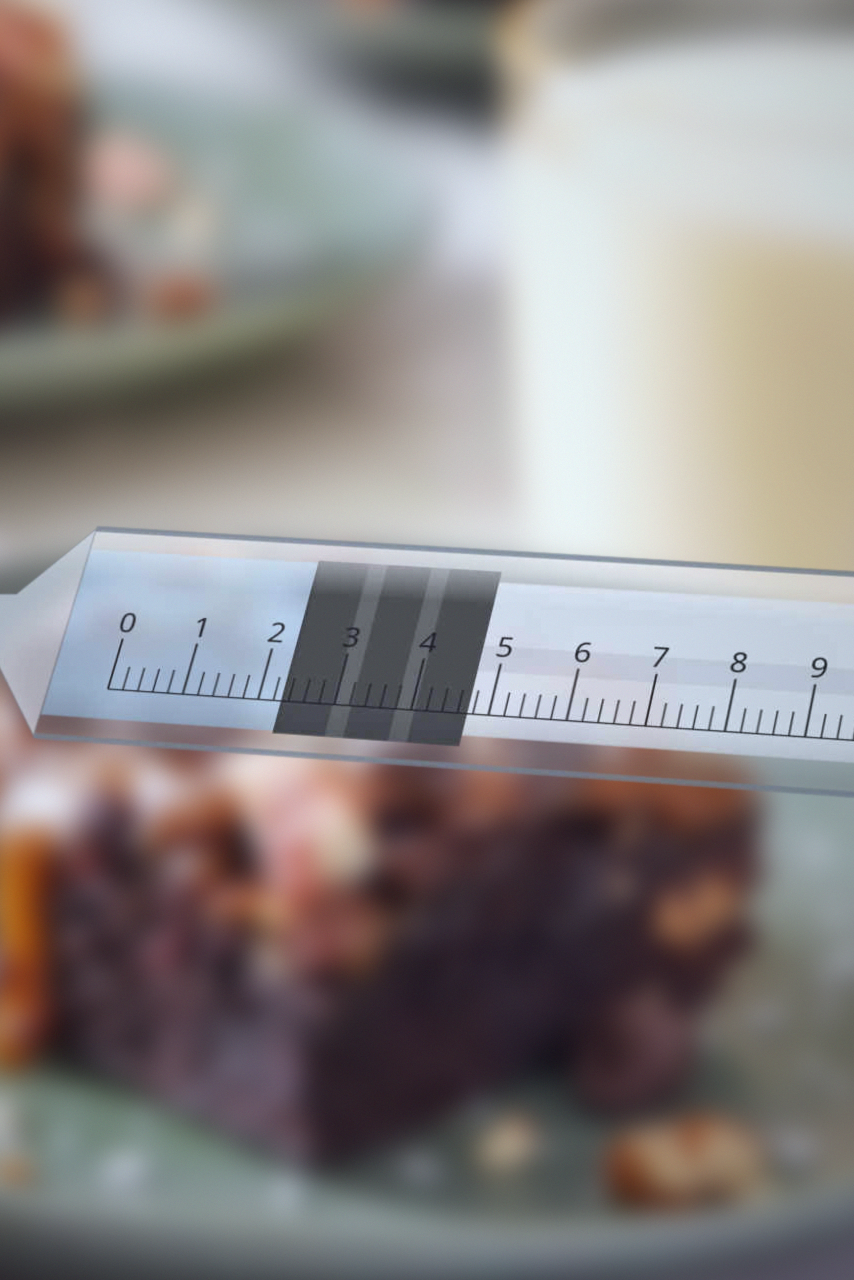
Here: 2.3 mL
